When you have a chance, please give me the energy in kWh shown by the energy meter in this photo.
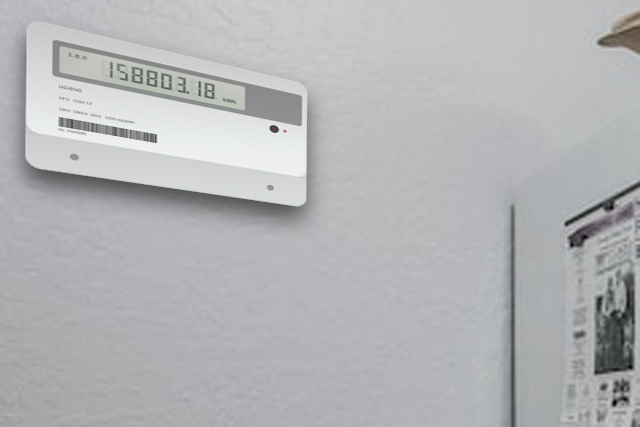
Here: 158803.18 kWh
